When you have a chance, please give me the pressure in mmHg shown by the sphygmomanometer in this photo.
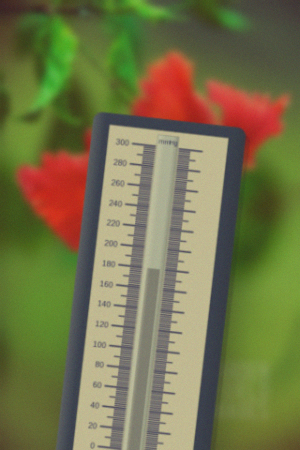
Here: 180 mmHg
